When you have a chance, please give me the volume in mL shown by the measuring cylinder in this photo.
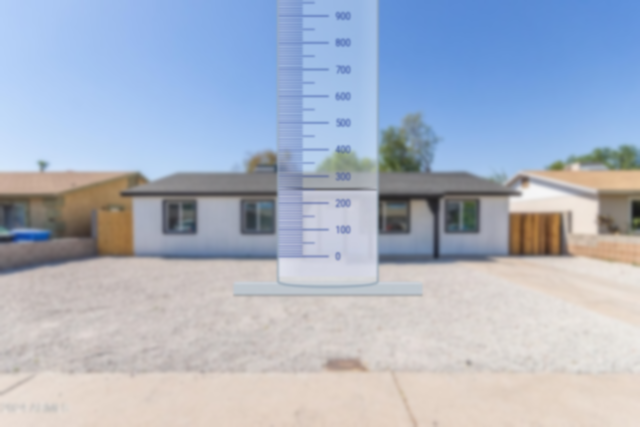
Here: 250 mL
